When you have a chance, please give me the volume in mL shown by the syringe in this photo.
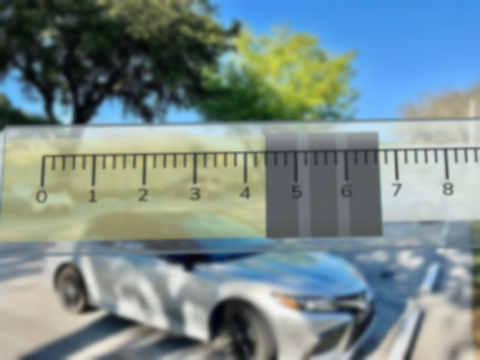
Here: 4.4 mL
